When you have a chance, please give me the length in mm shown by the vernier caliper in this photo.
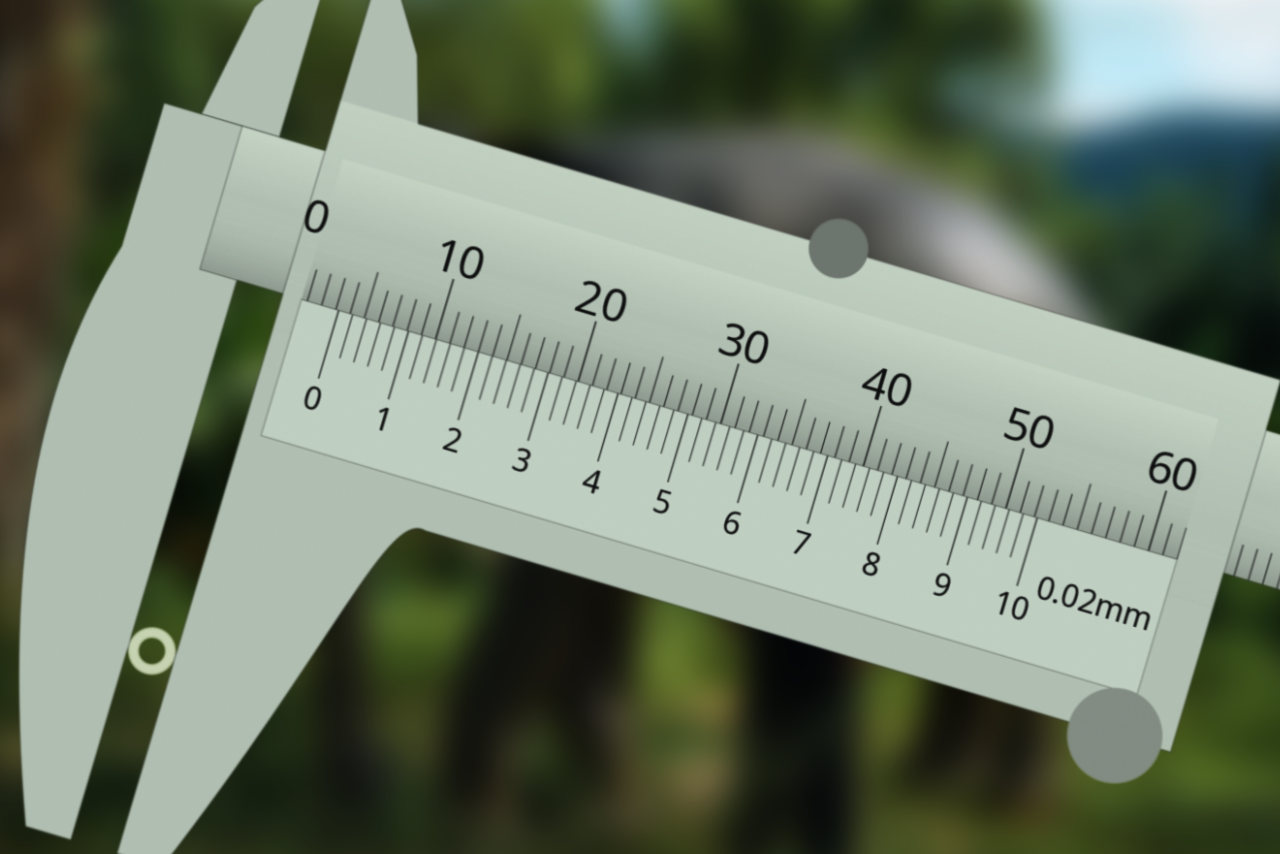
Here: 3.2 mm
